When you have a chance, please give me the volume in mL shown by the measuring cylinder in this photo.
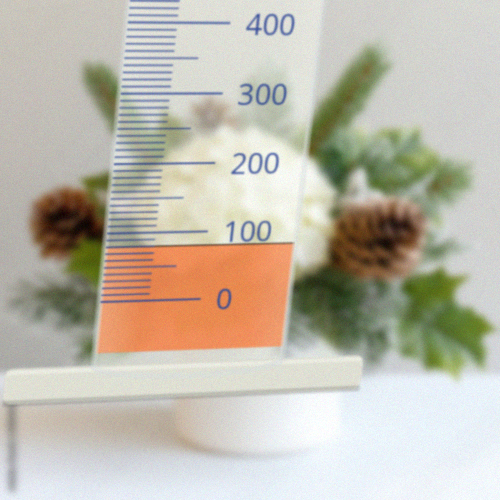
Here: 80 mL
